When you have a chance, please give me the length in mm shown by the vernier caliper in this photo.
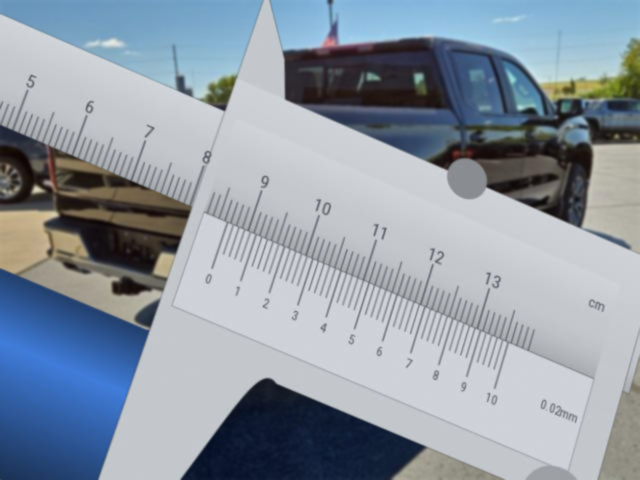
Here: 86.5 mm
